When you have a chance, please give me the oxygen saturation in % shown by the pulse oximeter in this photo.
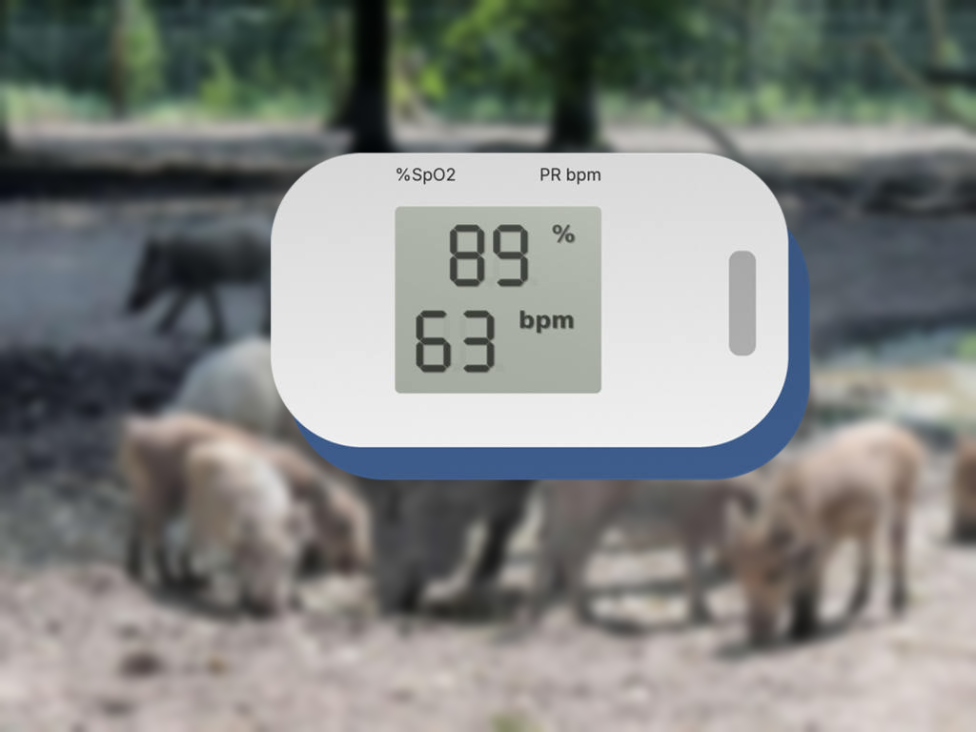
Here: 89 %
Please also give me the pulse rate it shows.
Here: 63 bpm
